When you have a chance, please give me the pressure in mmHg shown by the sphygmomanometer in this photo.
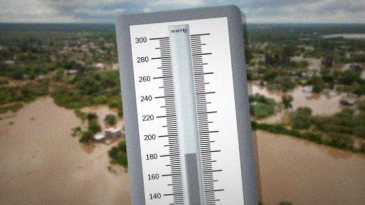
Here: 180 mmHg
